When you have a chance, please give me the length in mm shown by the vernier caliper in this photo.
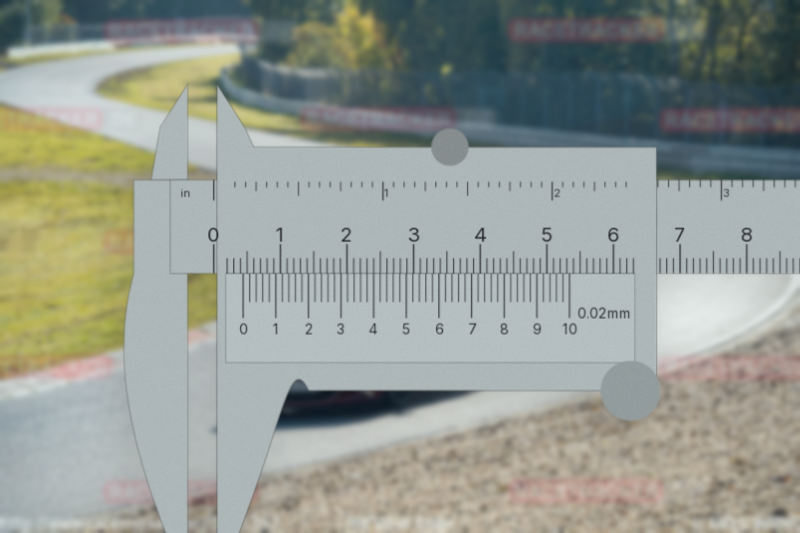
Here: 4.4 mm
